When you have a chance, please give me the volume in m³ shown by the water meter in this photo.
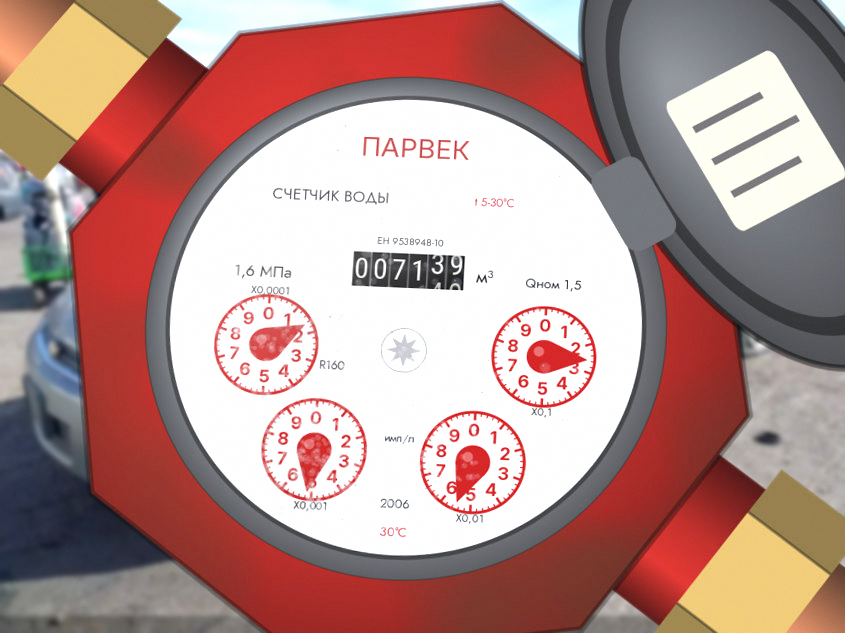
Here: 7139.2551 m³
